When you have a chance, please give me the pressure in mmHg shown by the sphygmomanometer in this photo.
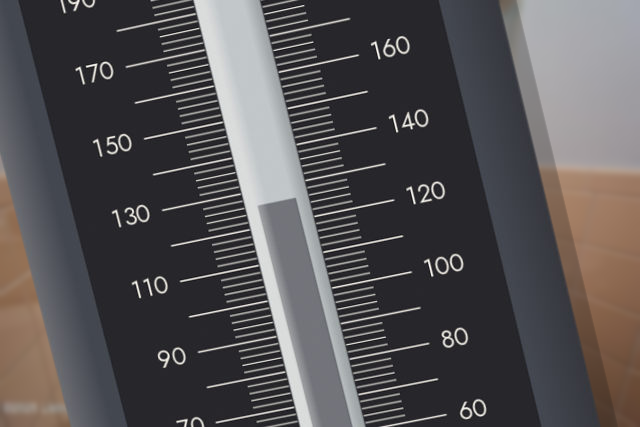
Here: 126 mmHg
